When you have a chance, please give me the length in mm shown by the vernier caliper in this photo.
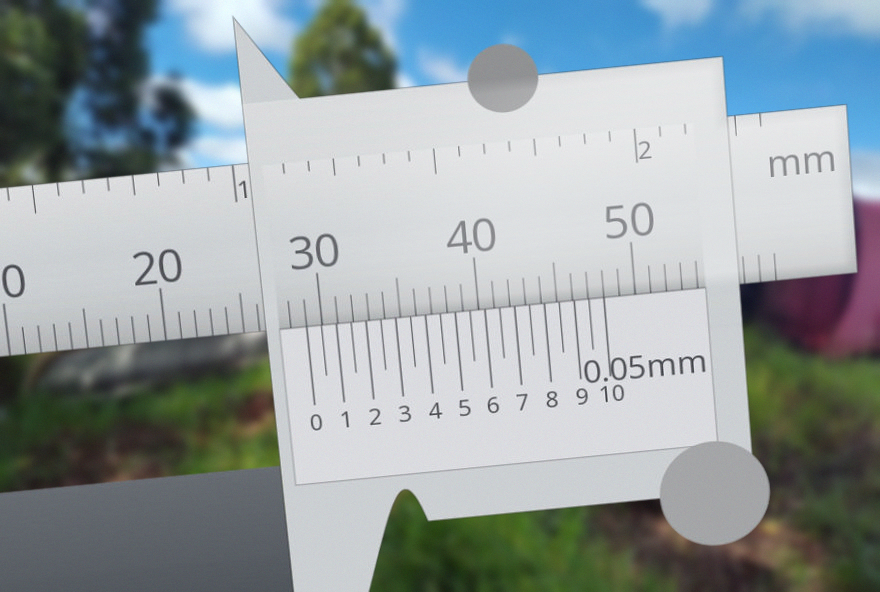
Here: 29.0 mm
